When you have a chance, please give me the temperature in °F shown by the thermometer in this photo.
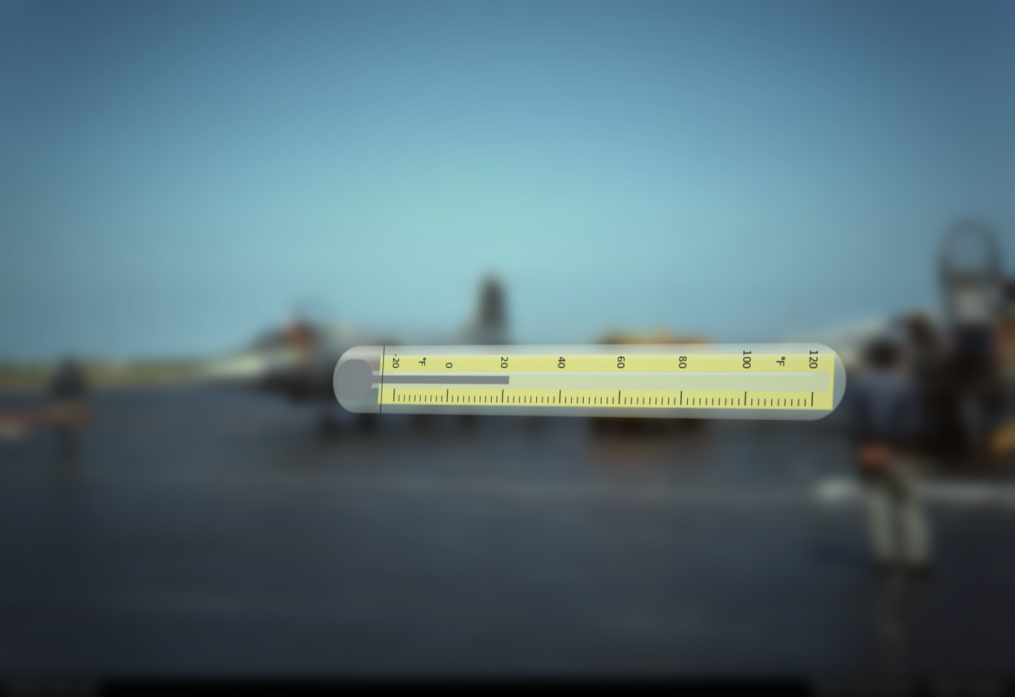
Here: 22 °F
